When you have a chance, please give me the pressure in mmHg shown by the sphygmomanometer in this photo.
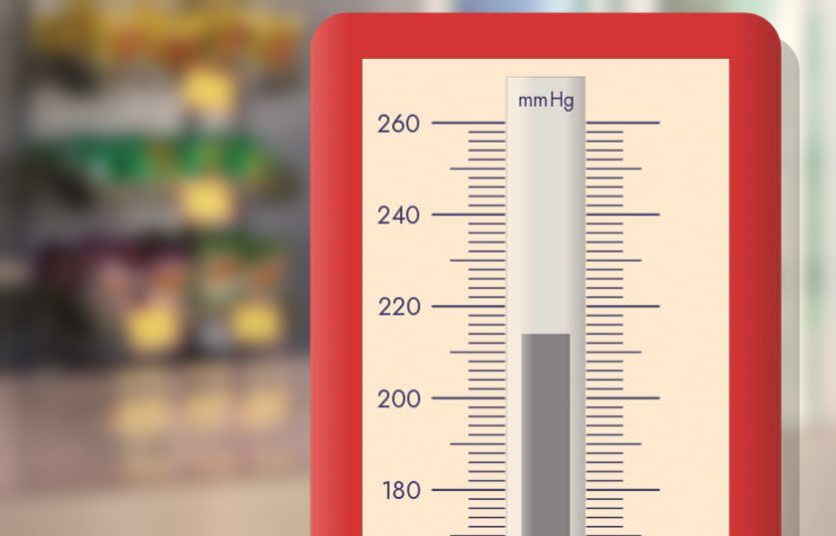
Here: 214 mmHg
